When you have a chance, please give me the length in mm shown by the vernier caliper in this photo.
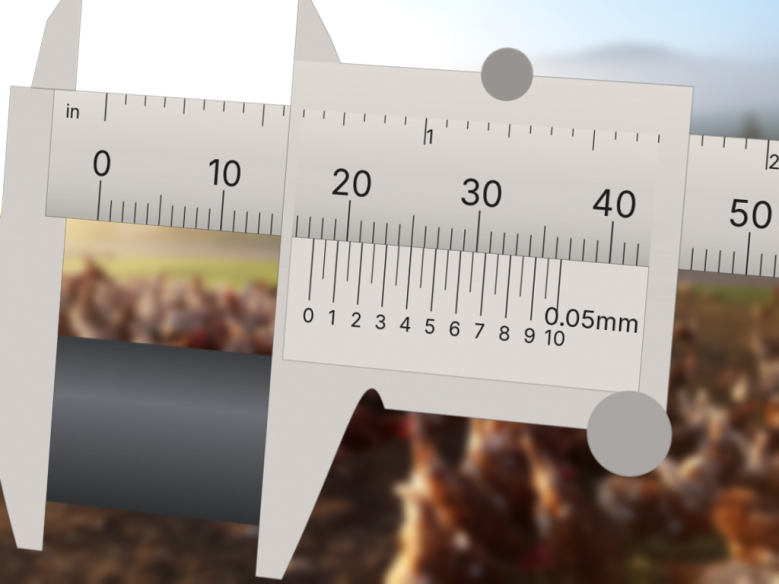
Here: 17.4 mm
